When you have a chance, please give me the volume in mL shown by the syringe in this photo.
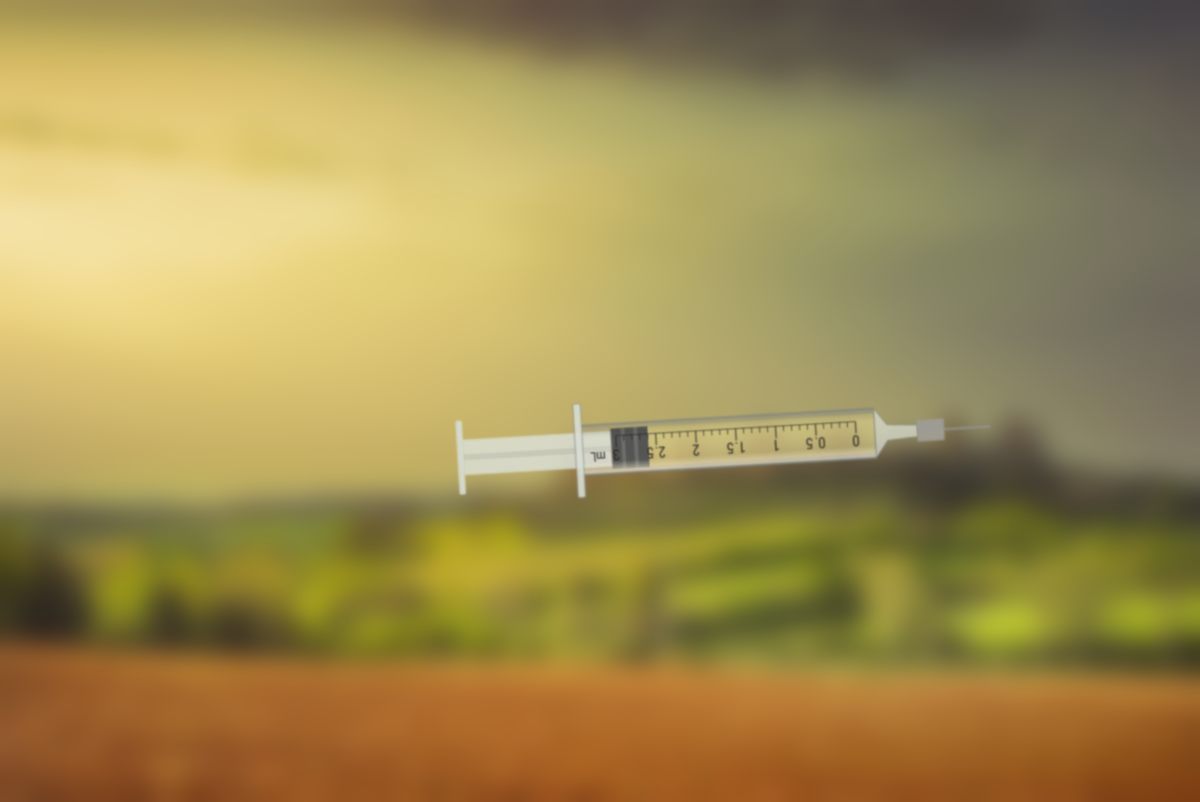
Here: 2.6 mL
